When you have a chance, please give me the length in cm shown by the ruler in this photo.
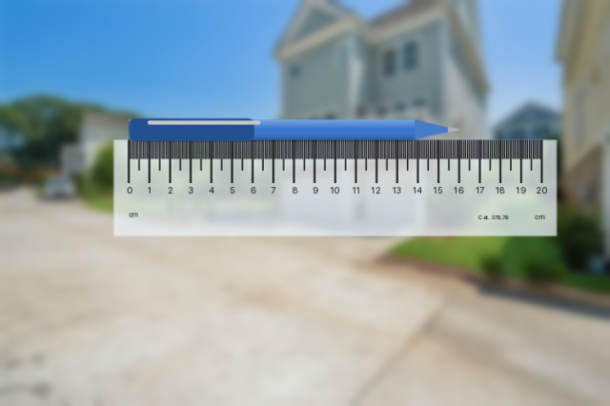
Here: 16 cm
